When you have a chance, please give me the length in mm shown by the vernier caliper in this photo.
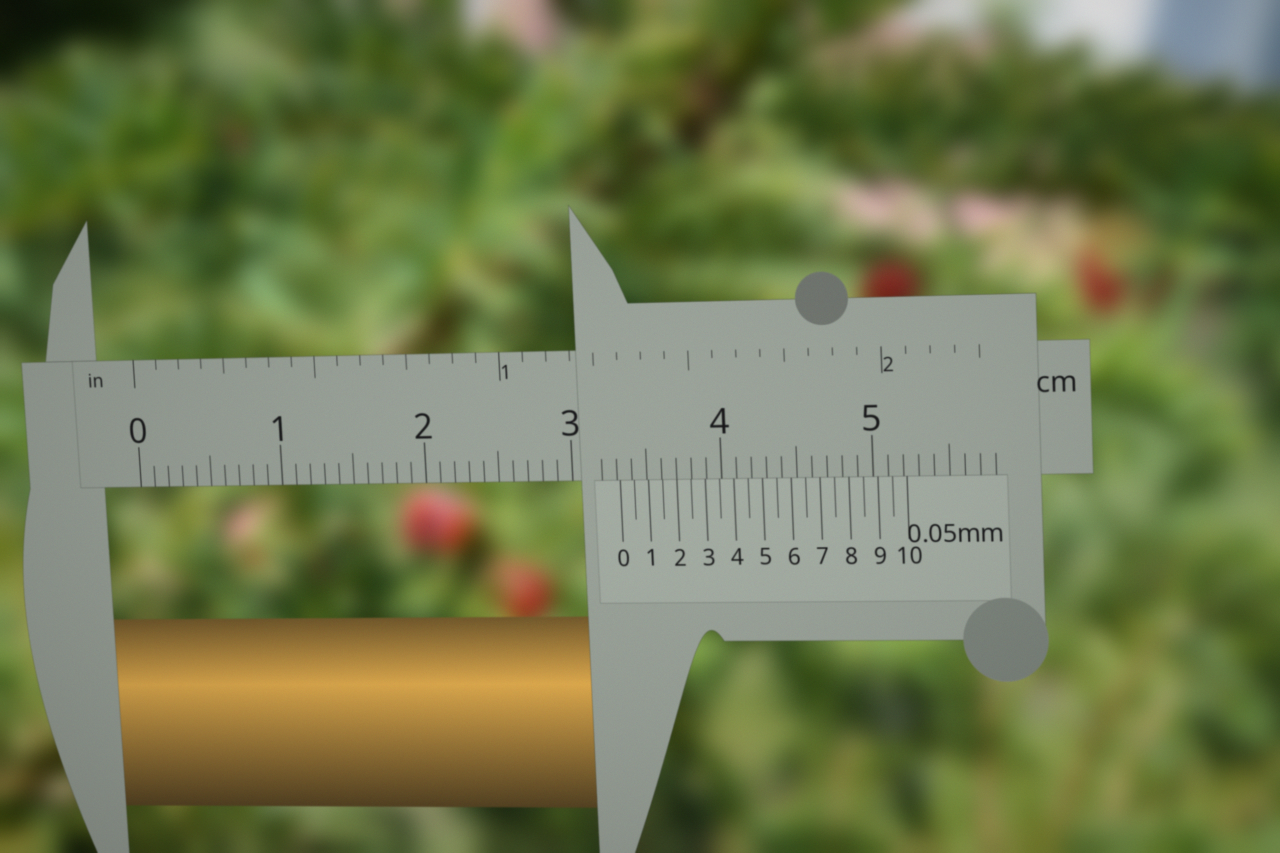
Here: 33.2 mm
